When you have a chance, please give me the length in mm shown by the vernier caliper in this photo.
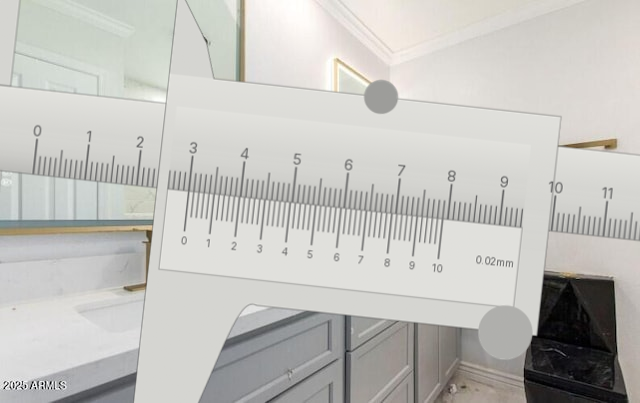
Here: 30.0 mm
